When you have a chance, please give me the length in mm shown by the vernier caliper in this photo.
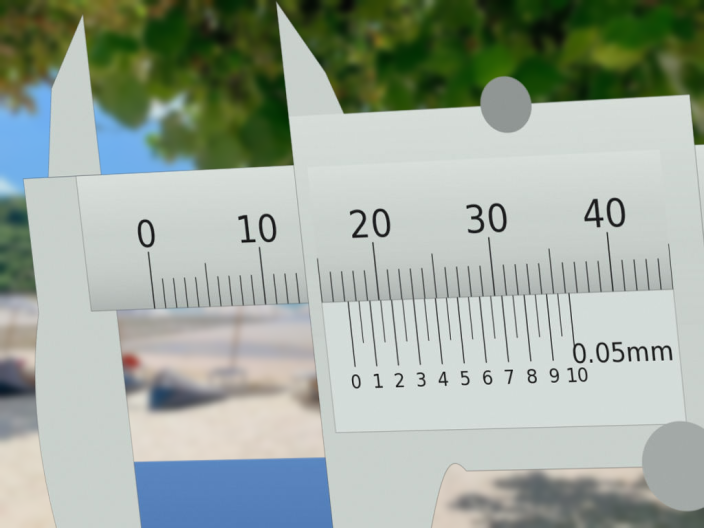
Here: 17.3 mm
